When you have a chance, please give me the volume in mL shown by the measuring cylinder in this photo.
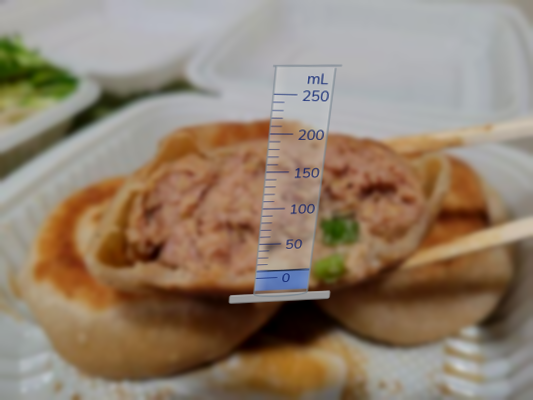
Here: 10 mL
